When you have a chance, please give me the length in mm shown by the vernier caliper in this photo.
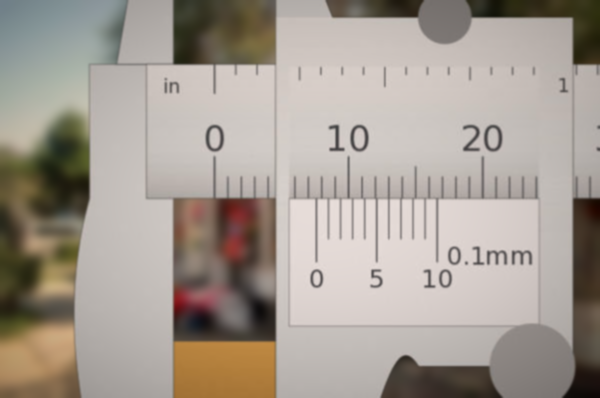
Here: 7.6 mm
